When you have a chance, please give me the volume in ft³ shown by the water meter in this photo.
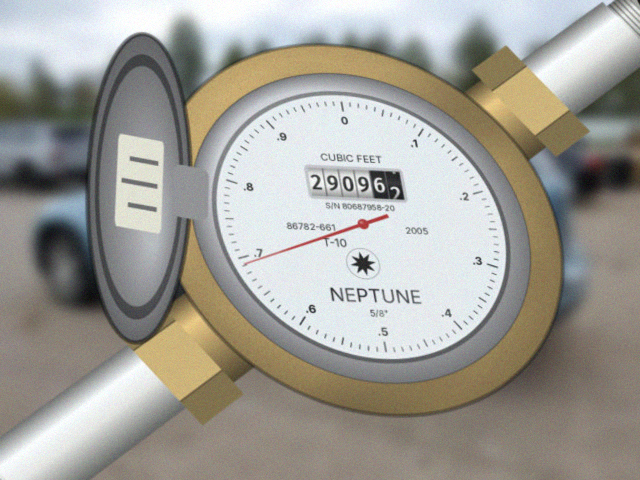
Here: 290961.69 ft³
